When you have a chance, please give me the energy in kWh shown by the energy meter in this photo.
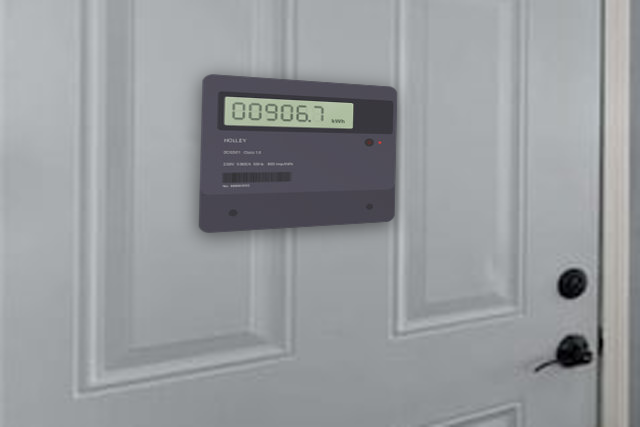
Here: 906.7 kWh
